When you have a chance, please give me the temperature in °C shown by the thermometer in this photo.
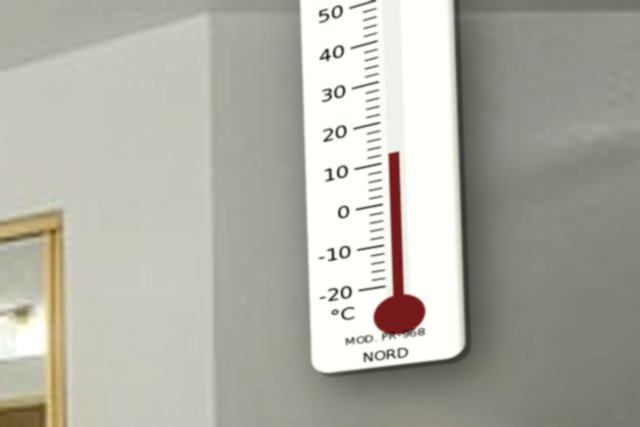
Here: 12 °C
